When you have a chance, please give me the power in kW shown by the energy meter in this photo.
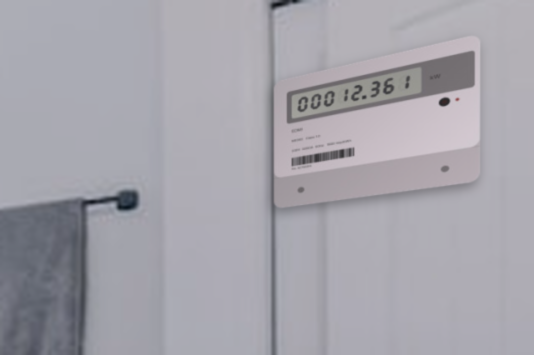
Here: 12.361 kW
